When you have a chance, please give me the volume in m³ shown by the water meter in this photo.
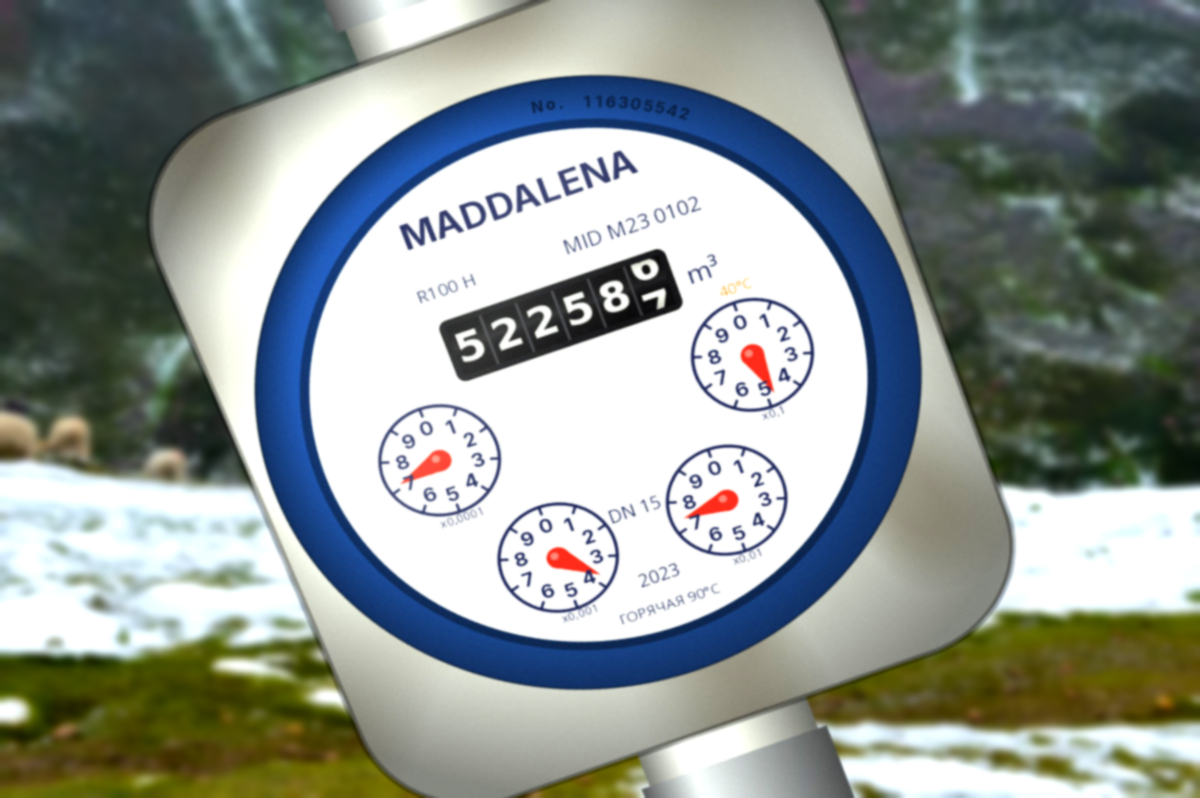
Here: 522586.4737 m³
